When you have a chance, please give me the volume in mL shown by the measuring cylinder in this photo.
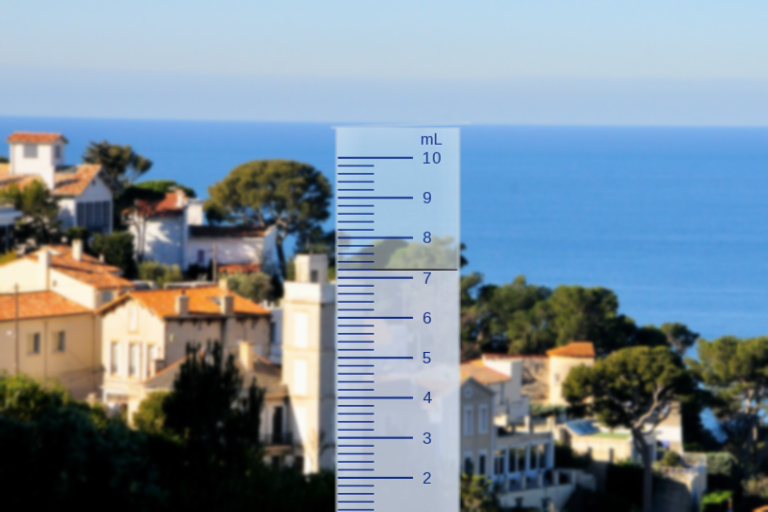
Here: 7.2 mL
